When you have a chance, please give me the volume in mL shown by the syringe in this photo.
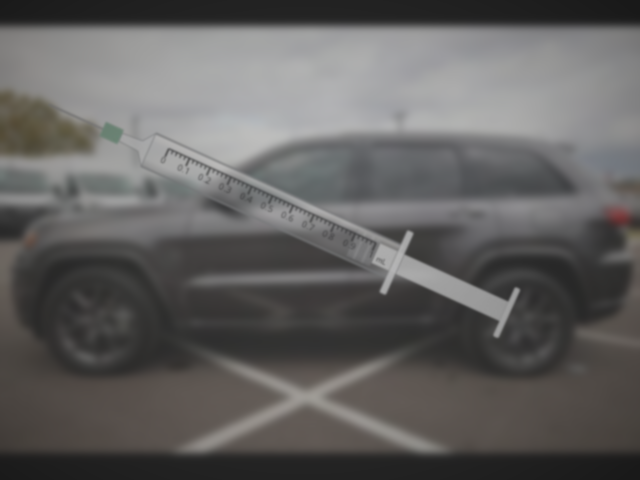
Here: 0.9 mL
